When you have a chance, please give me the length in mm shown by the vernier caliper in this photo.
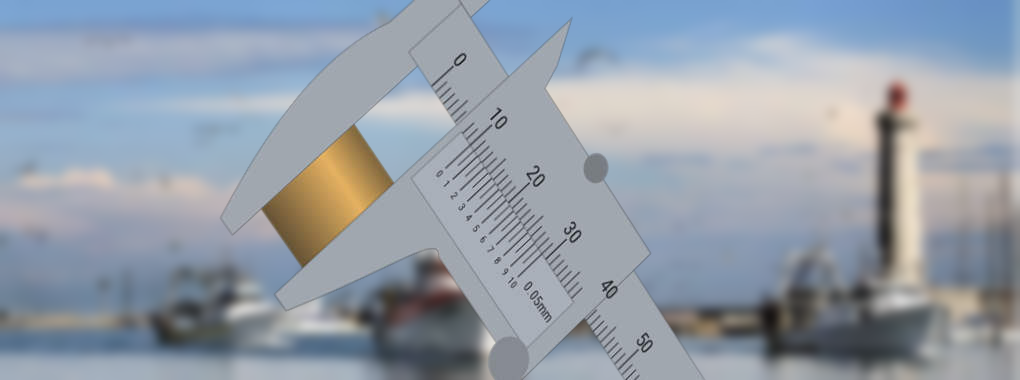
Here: 10.0 mm
